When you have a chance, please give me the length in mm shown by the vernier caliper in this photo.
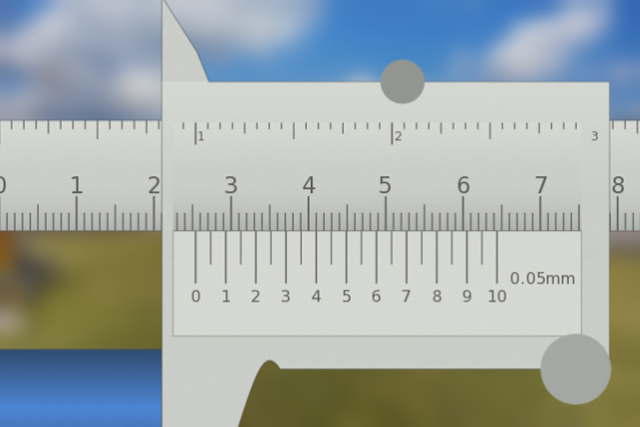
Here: 25.4 mm
